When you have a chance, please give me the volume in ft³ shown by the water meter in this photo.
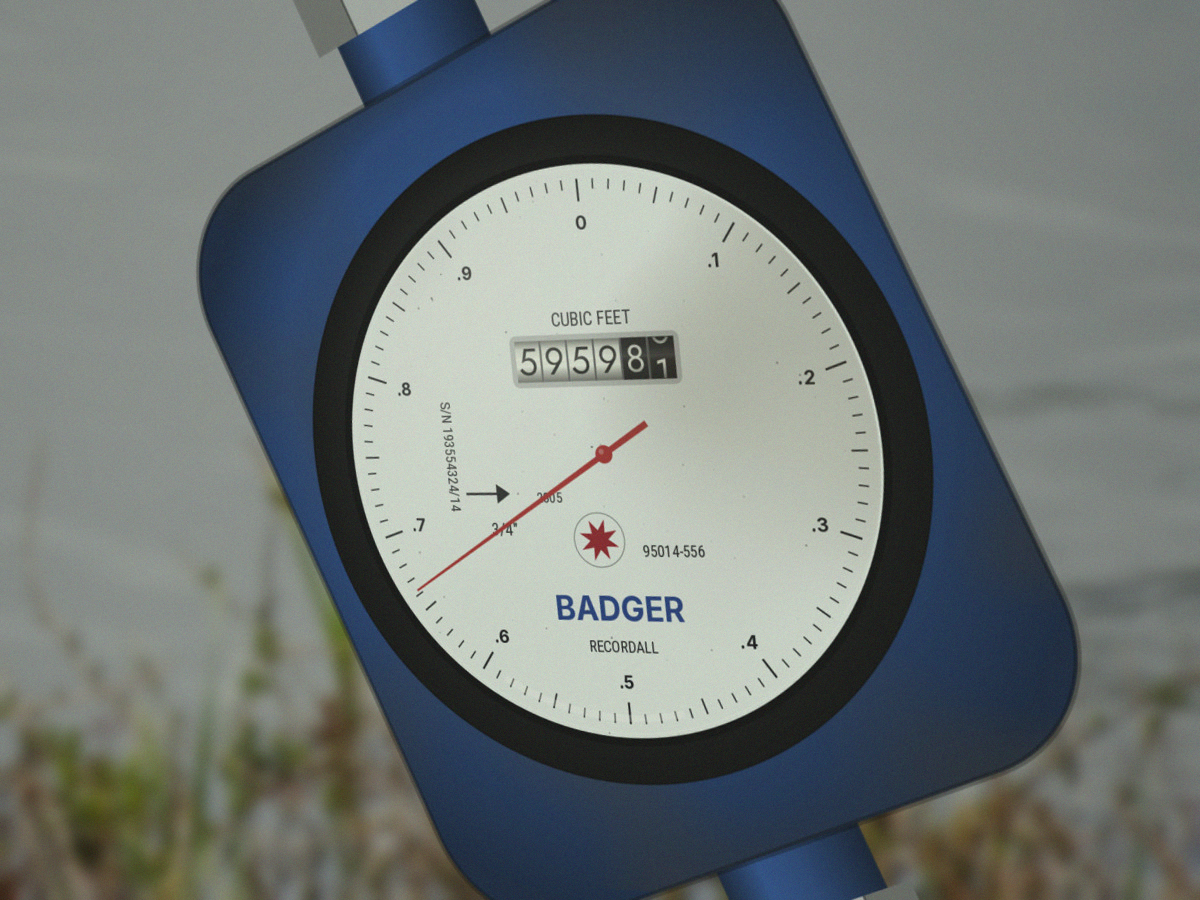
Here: 595980.66 ft³
